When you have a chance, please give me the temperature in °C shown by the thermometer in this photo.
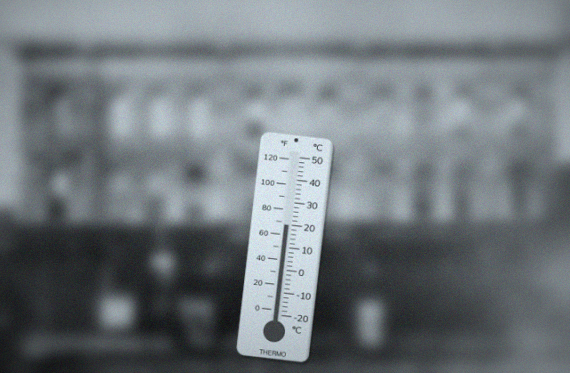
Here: 20 °C
